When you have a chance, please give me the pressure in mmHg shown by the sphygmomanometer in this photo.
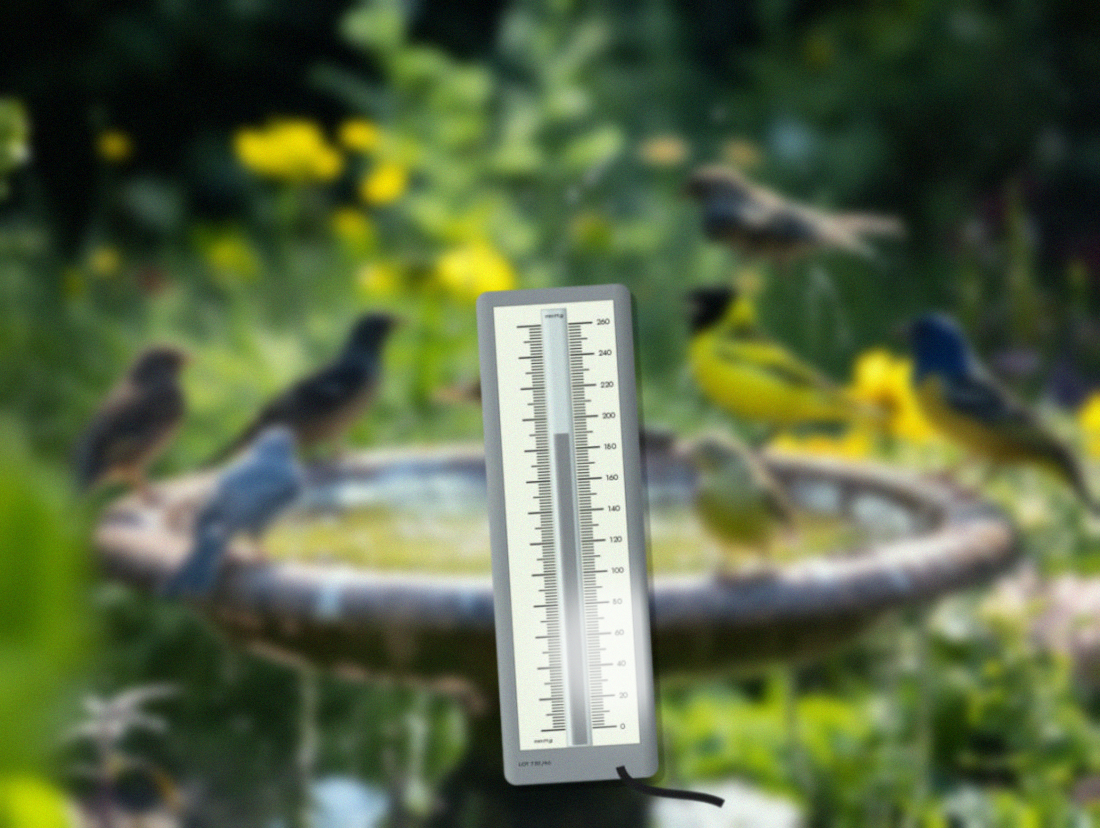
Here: 190 mmHg
